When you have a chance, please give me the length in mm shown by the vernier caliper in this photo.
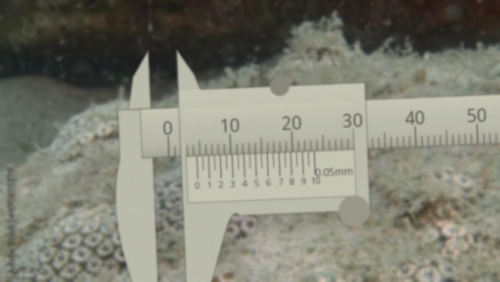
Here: 4.5 mm
